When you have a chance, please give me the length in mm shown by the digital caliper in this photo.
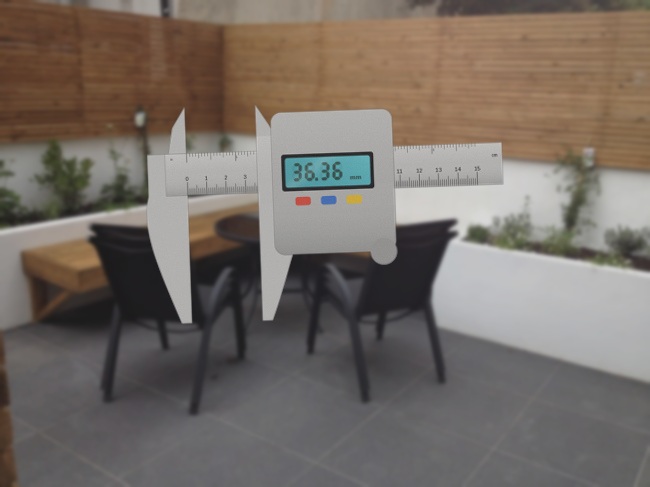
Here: 36.36 mm
